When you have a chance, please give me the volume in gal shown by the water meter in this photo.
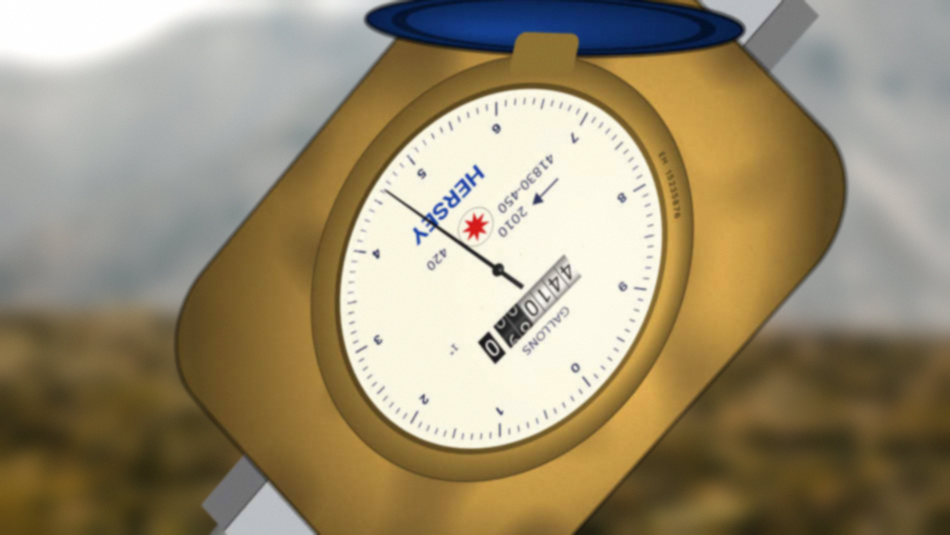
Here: 4410894.6 gal
